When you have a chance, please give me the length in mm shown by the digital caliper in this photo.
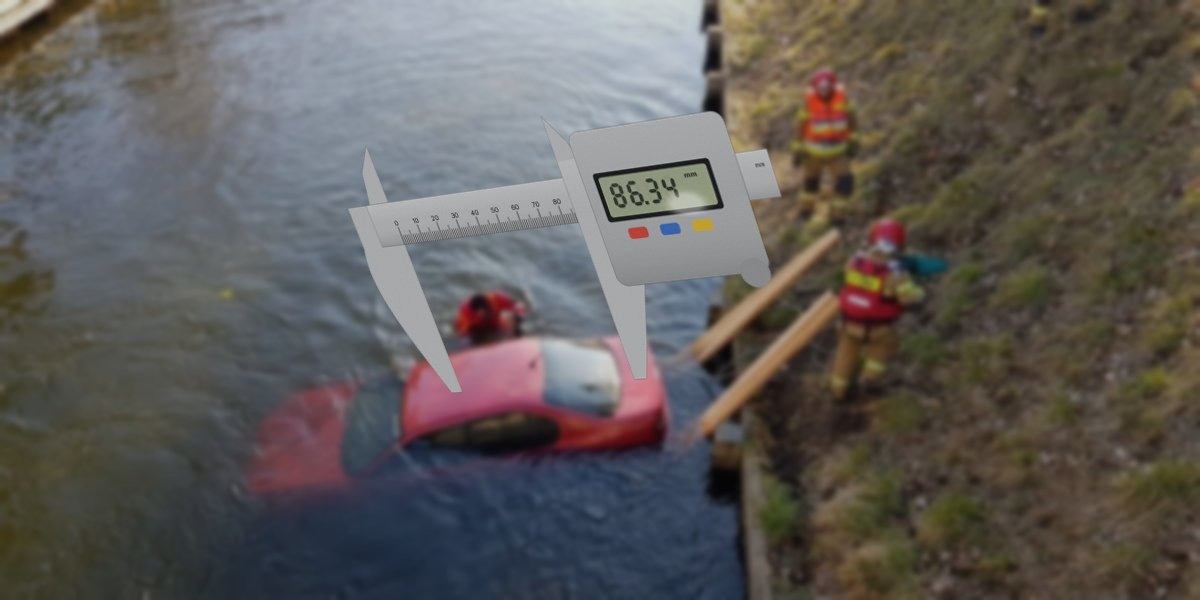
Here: 86.34 mm
